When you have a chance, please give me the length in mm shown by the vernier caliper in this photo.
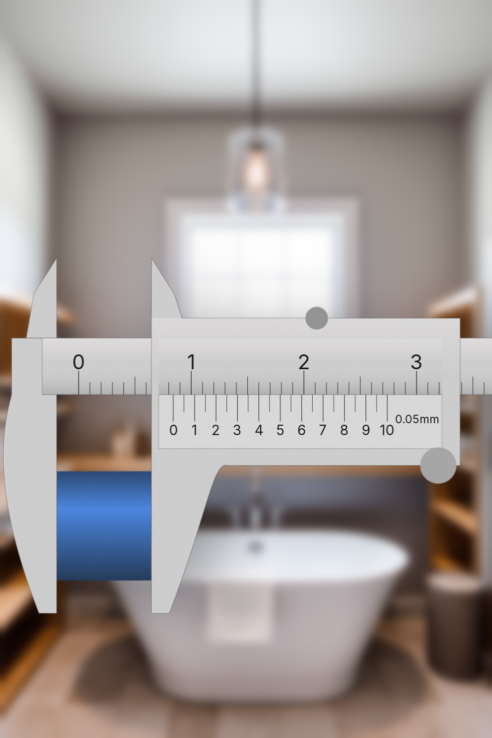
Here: 8.4 mm
